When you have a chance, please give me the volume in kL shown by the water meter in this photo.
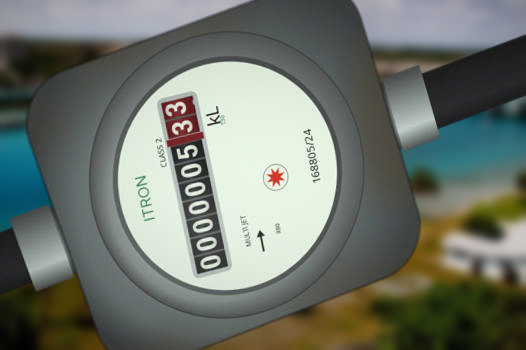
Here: 5.33 kL
